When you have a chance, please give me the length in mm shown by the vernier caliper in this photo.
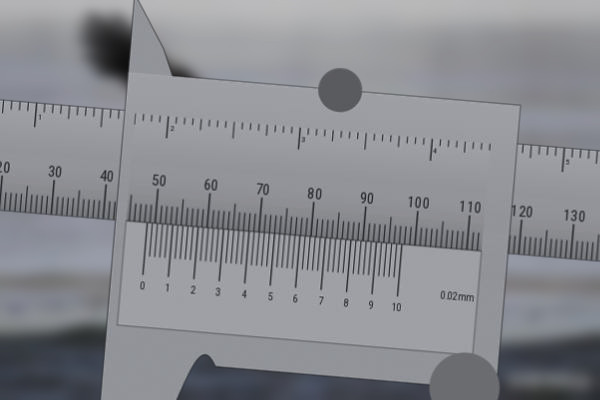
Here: 48.5 mm
